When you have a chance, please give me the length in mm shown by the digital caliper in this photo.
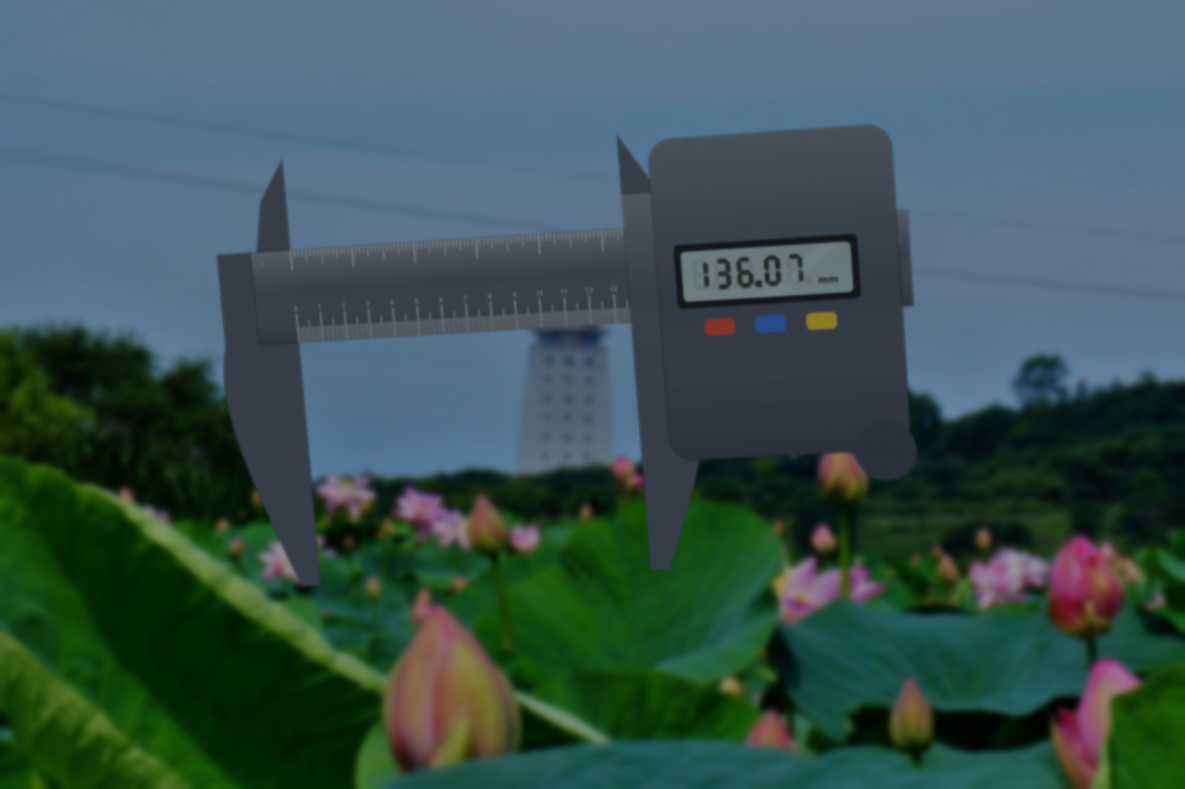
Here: 136.07 mm
